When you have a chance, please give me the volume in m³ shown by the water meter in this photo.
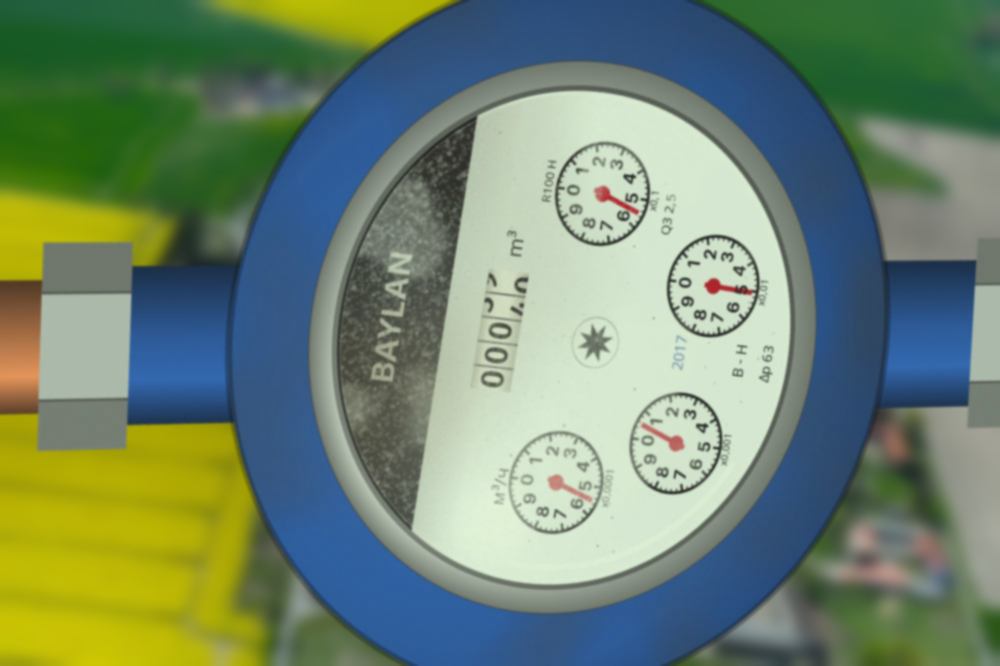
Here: 39.5505 m³
